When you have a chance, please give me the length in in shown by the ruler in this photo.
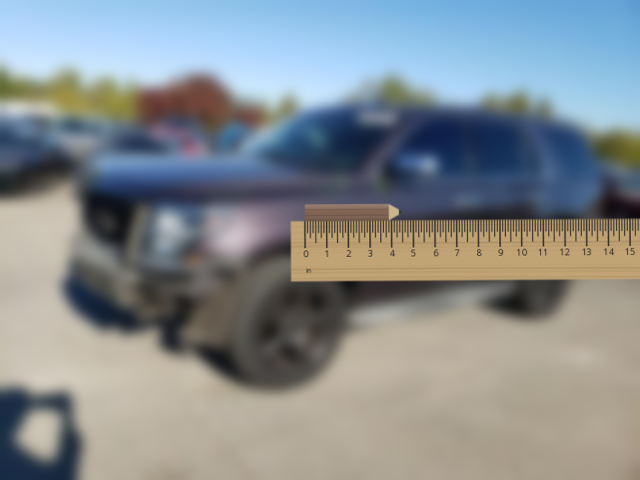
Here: 4.5 in
